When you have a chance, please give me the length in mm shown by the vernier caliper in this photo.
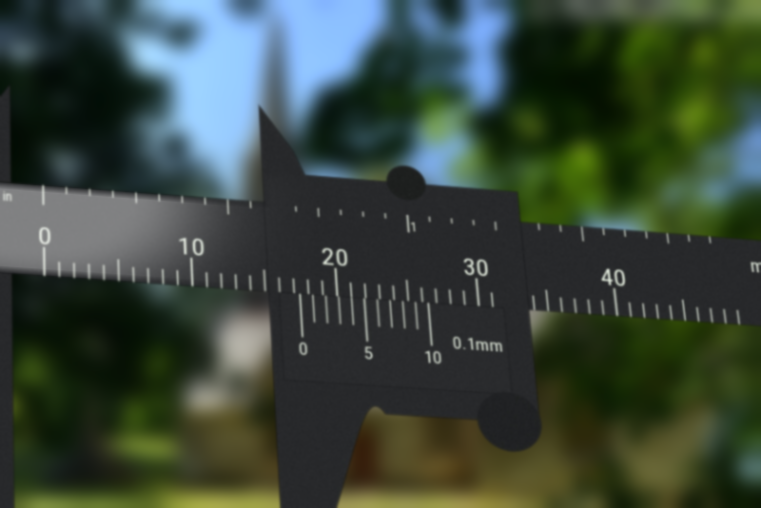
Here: 17.4 mm
